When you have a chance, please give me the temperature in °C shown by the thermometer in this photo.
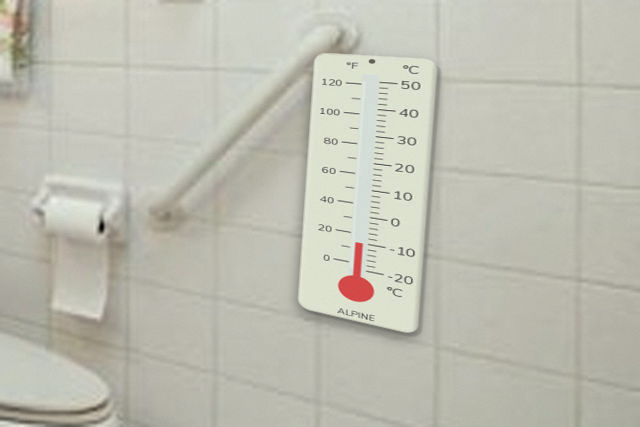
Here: -10 °C
